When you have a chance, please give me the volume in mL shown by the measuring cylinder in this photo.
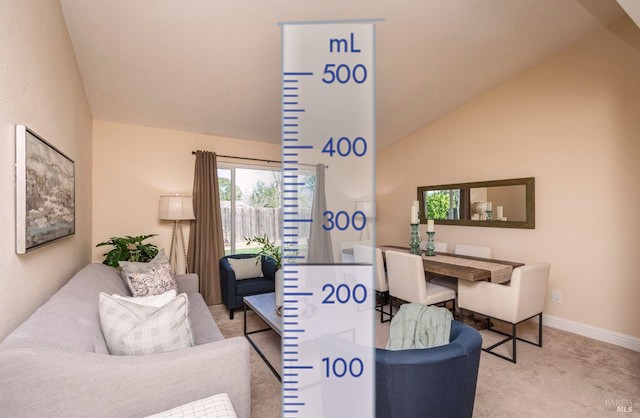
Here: 240 mL
